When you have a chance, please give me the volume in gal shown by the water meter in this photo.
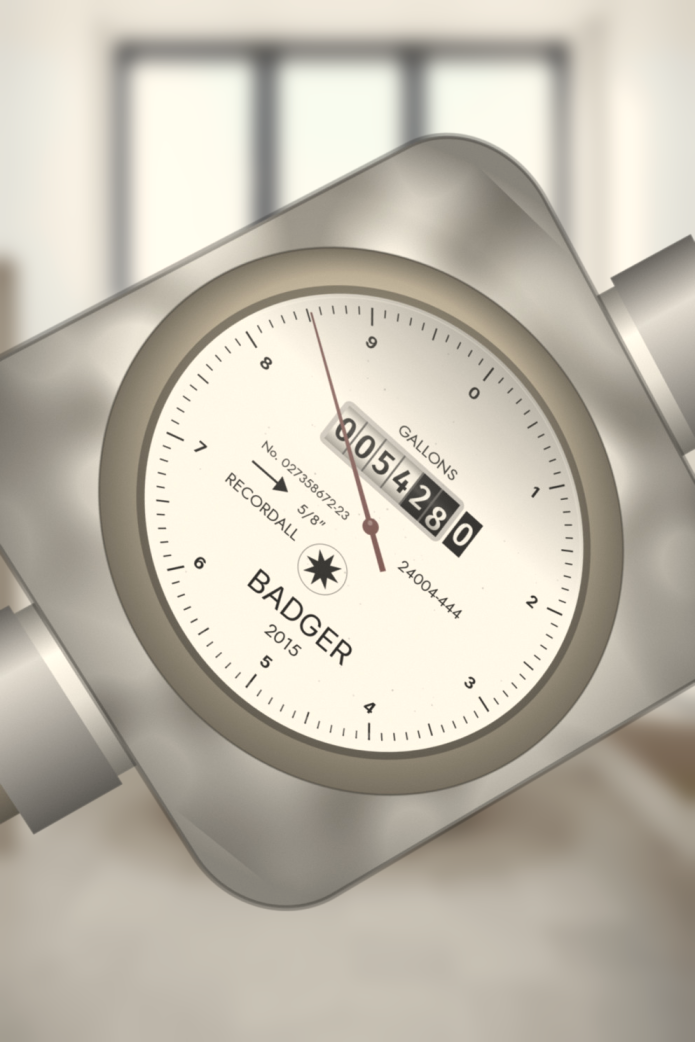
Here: 54278.5 gal
